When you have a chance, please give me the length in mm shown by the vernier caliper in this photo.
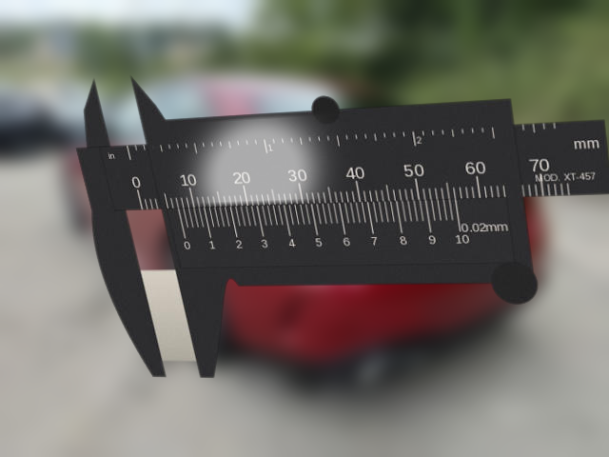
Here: 7.0 mm
